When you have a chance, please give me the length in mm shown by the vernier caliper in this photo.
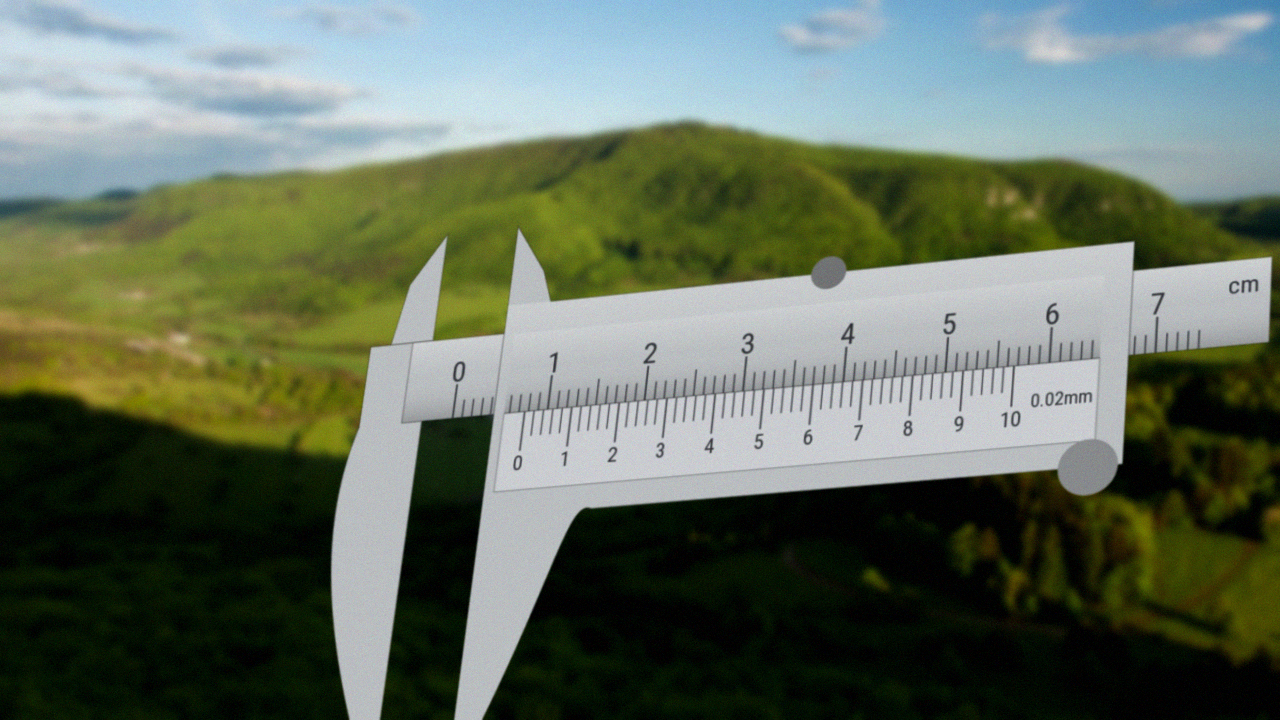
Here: 7.6 mm
